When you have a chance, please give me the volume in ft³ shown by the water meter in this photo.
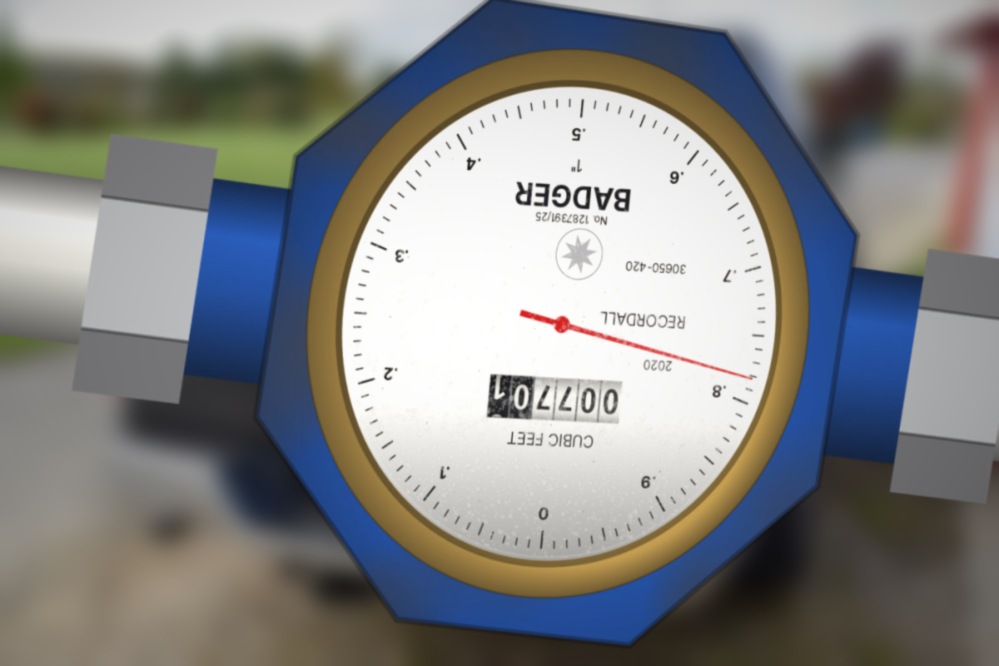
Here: 7700.78 ft³
